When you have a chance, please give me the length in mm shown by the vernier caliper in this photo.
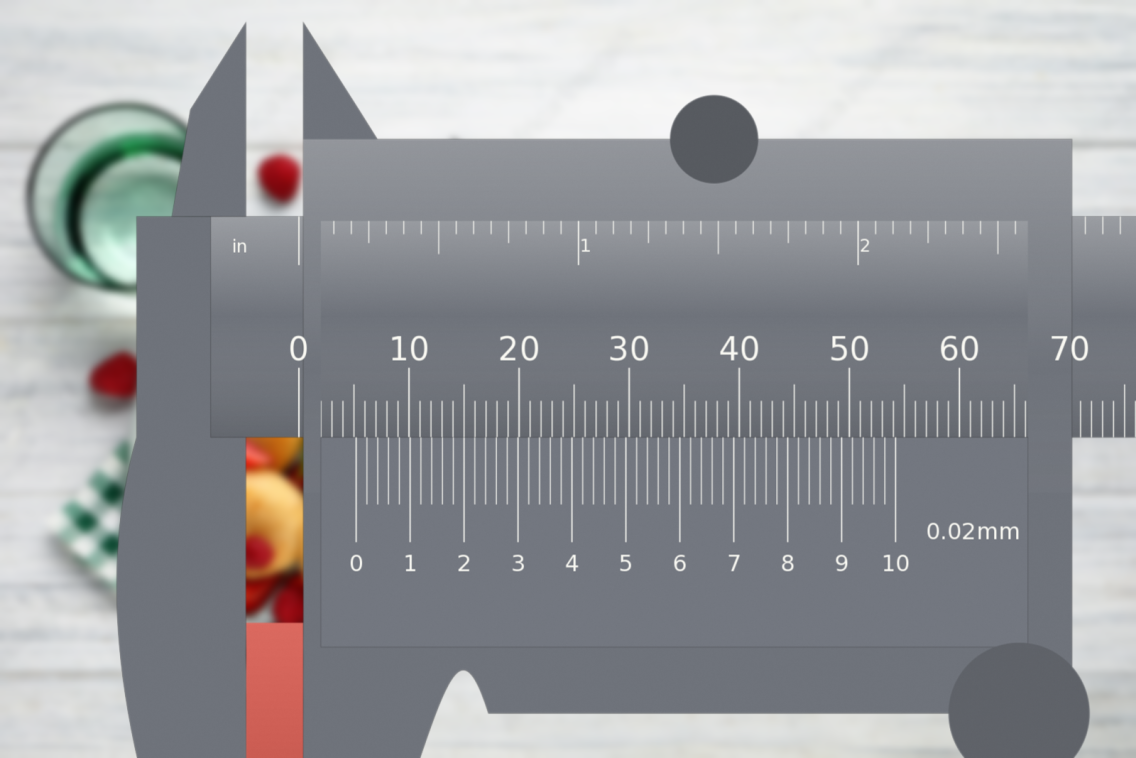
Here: 5.2 mm
